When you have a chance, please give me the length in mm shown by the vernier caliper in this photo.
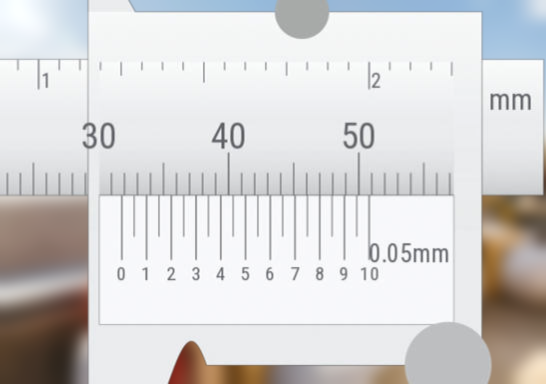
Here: 31.8 mm
